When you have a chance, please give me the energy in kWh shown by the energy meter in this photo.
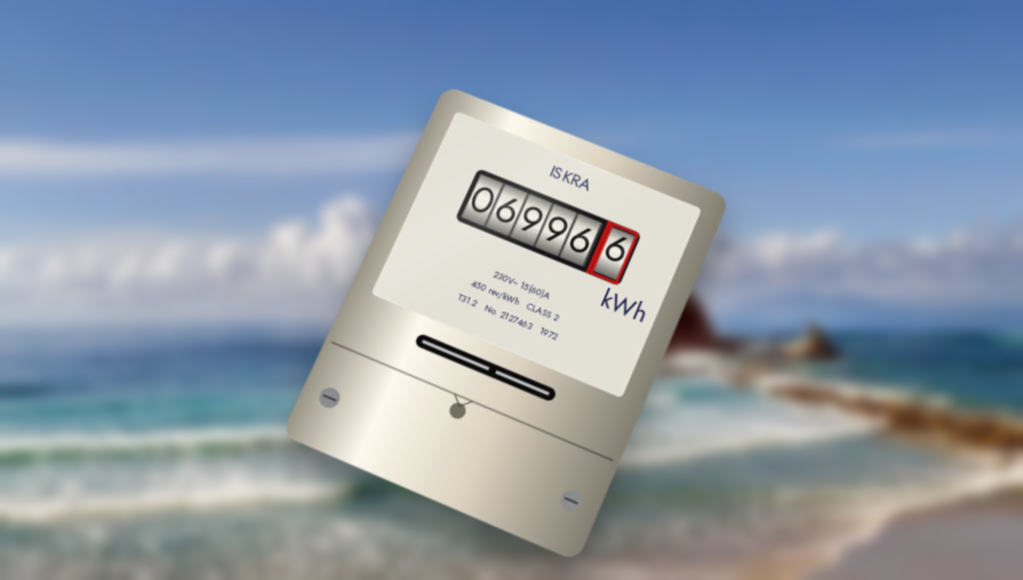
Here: 6996.6 kWh
